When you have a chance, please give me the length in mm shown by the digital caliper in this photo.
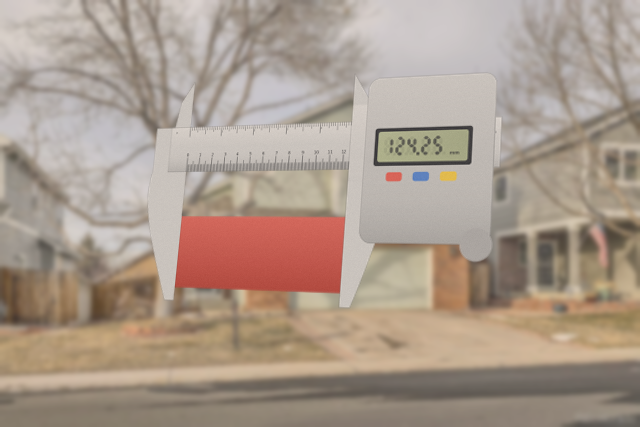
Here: 124.25 mm
